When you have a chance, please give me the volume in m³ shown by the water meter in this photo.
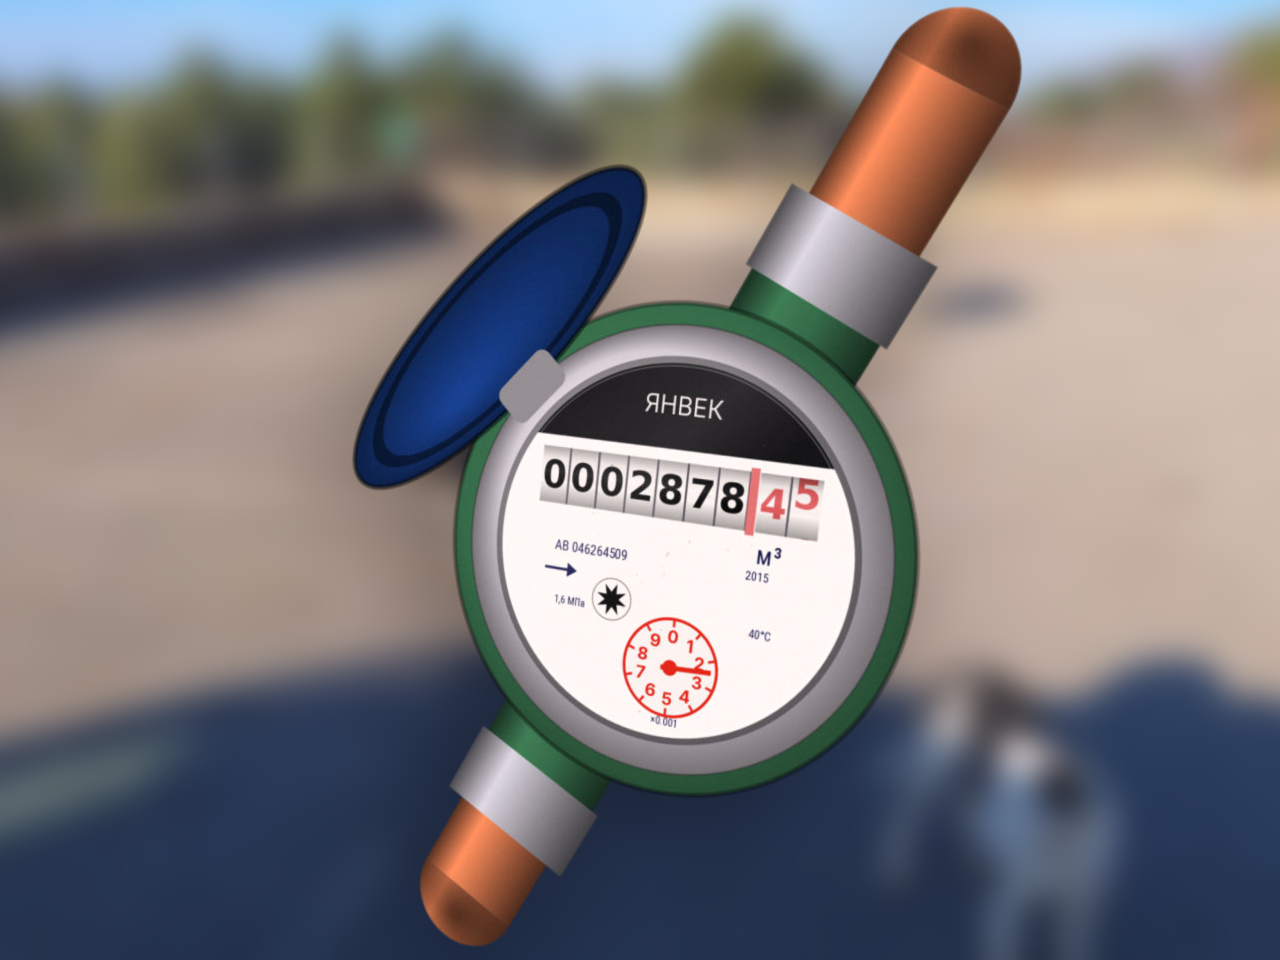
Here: 2878.452 m³
